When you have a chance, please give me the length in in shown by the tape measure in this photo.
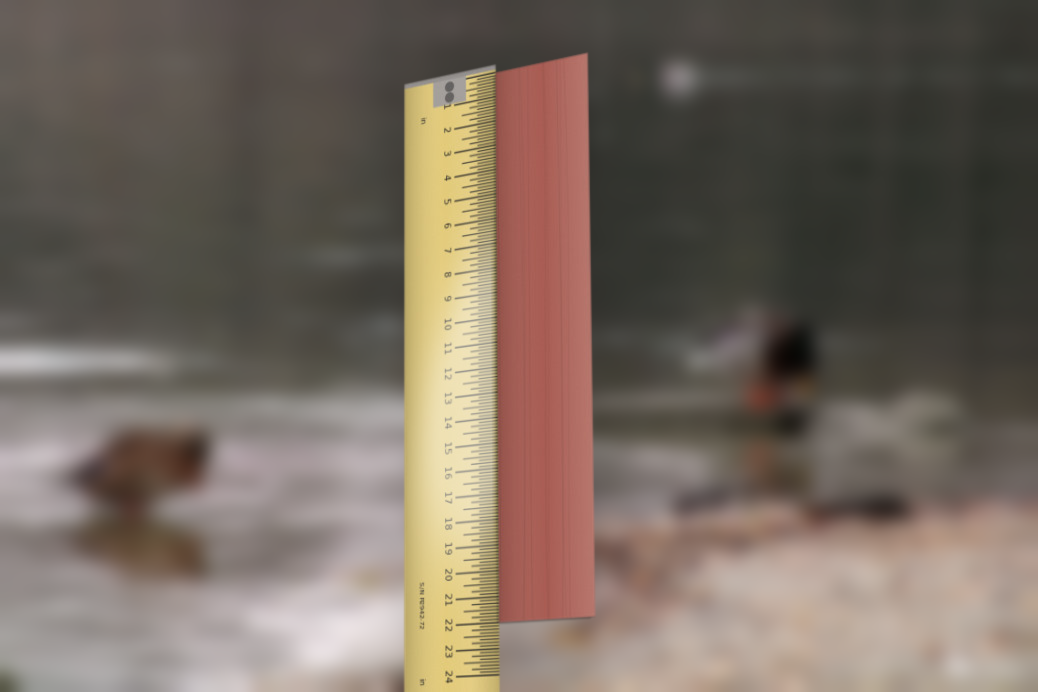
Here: 22 in
